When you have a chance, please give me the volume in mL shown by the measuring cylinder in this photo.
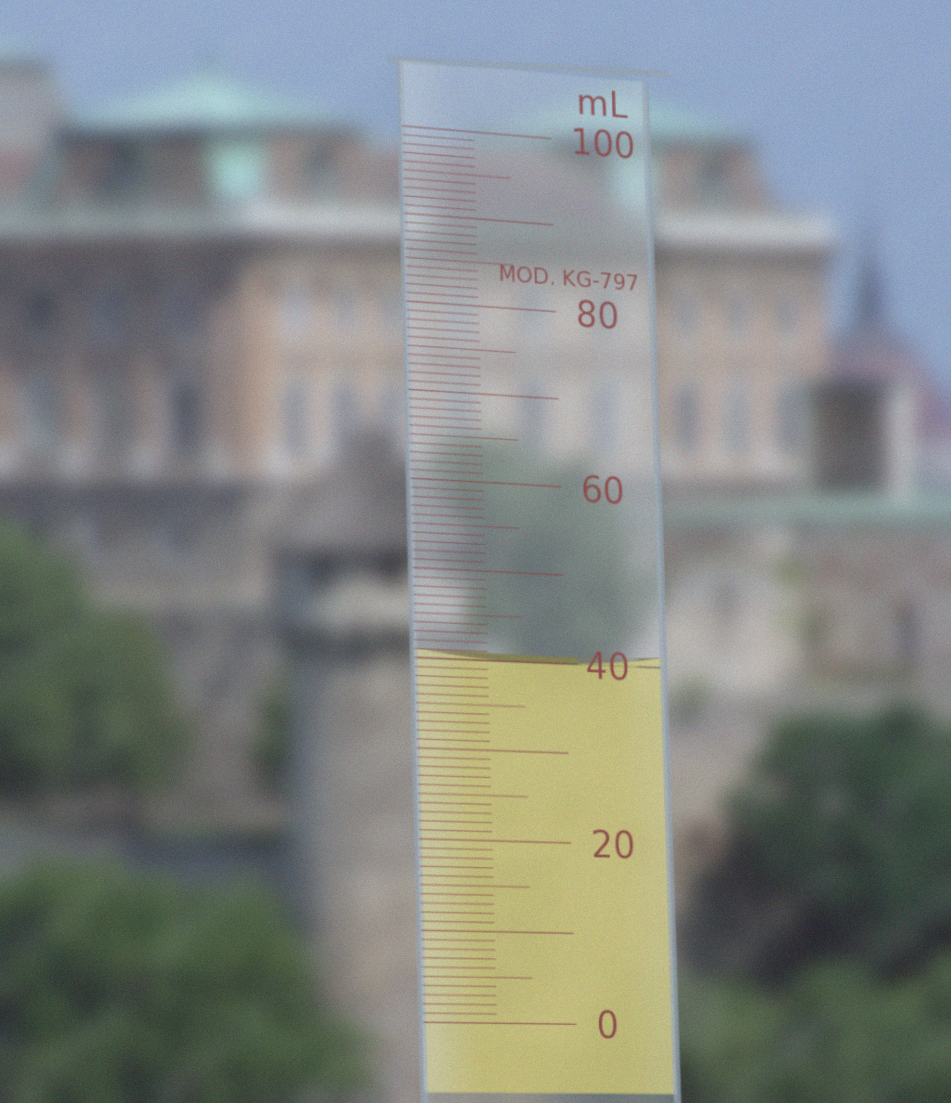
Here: 40 mL
